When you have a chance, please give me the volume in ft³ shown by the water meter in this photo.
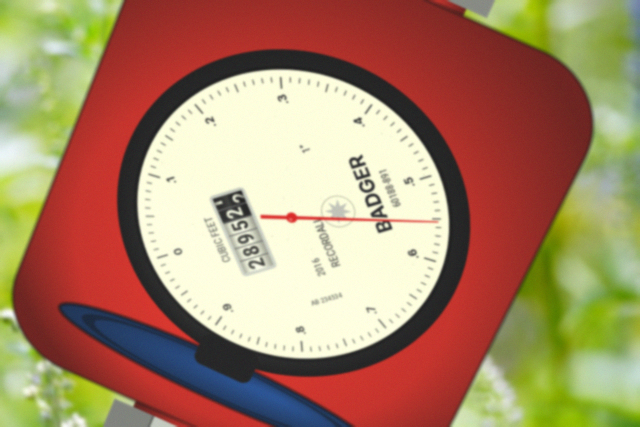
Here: 289521.55 ft³
